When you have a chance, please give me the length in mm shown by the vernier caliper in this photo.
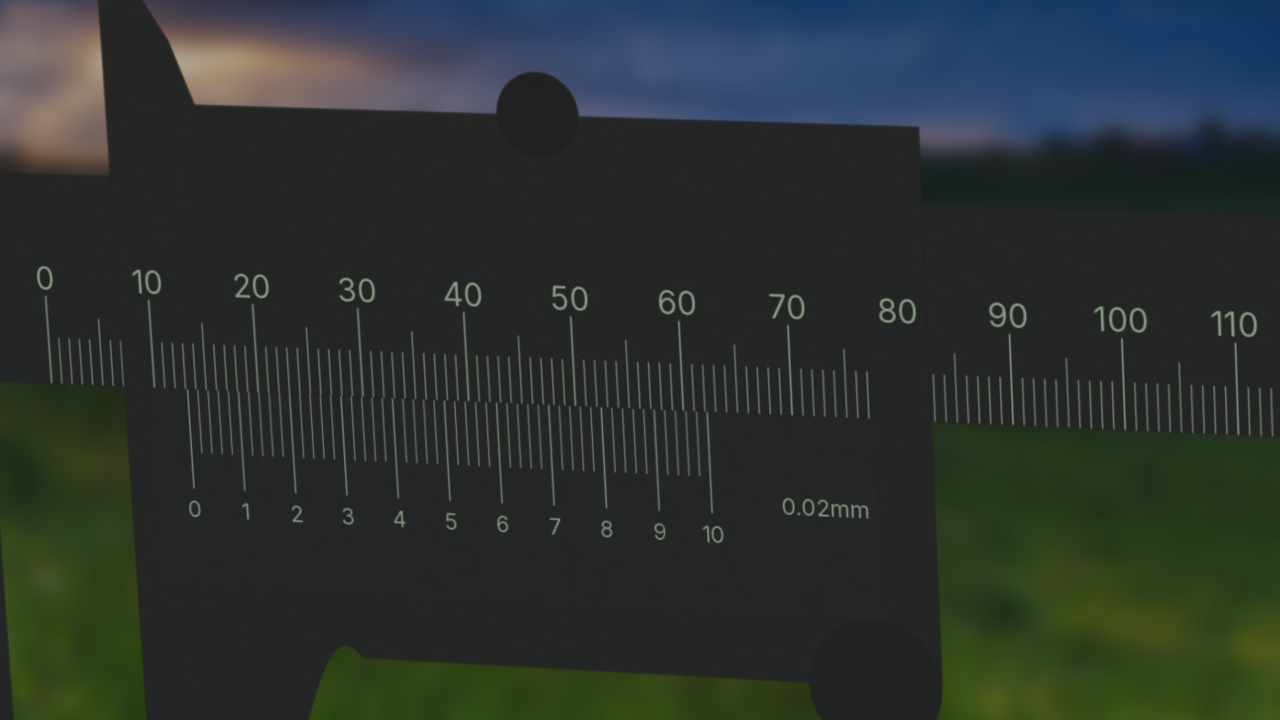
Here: 13.2 mm
